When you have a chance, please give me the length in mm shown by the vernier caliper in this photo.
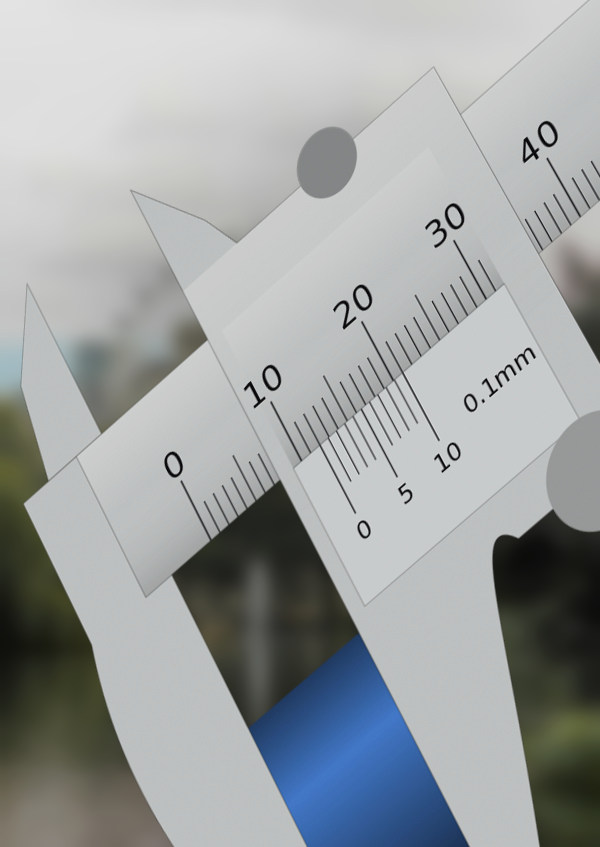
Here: 12.0 mm
